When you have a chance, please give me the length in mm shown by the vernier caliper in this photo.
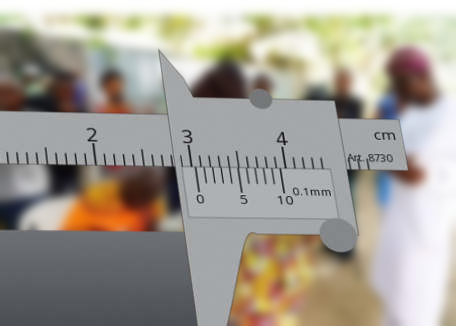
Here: 30.4 mm
